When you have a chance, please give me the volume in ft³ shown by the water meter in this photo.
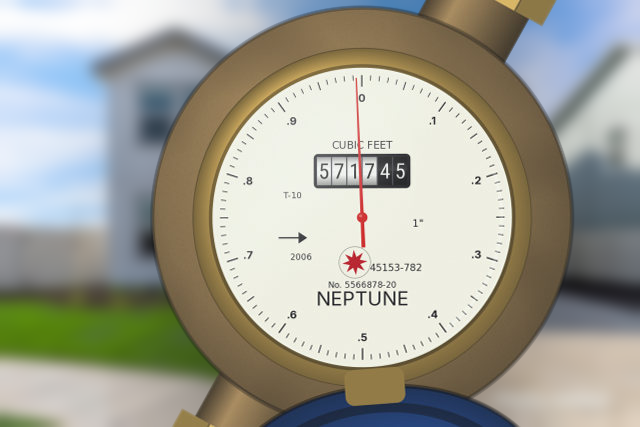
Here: 571744.99 ft³
